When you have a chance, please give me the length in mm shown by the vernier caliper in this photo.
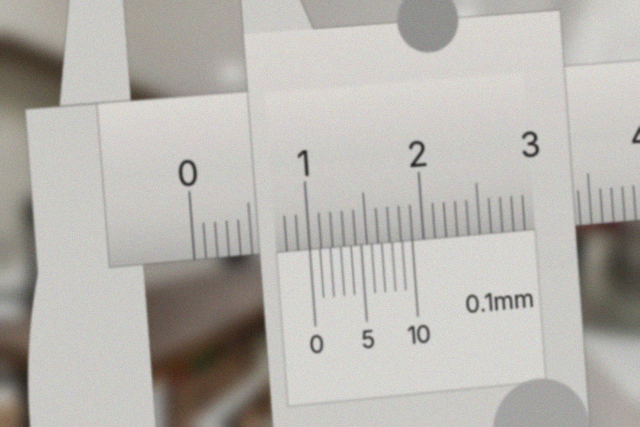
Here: 10.0 mm
